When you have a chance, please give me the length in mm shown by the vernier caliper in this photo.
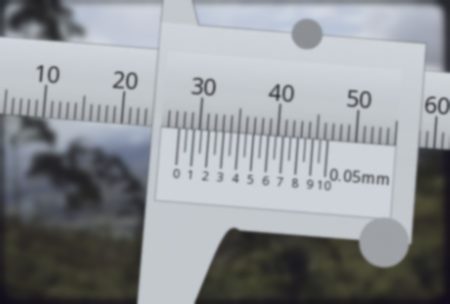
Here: 27.4 mm
